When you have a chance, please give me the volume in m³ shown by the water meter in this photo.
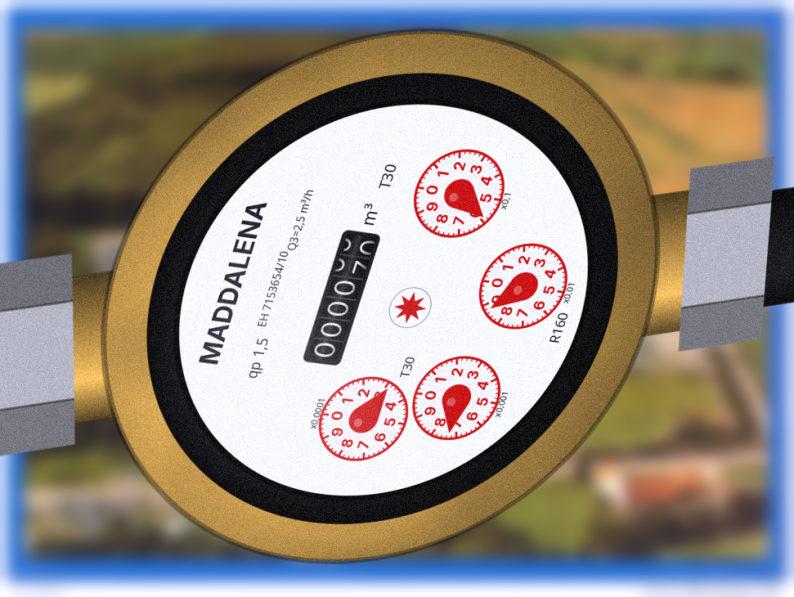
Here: 69.5873 m³
